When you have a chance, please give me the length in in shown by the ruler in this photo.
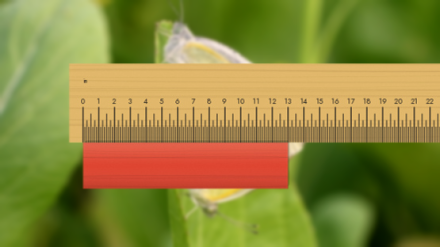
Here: 13 in
